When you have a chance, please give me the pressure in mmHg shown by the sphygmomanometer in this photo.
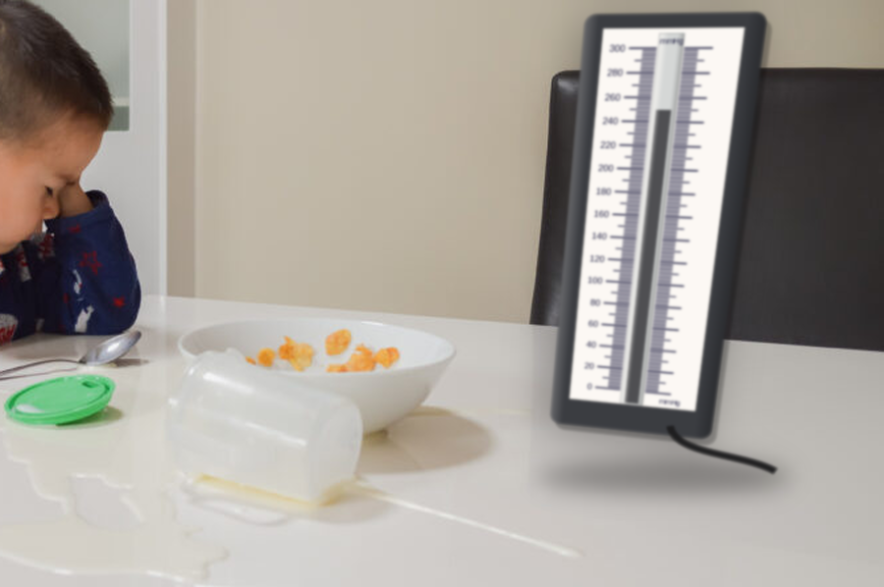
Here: 250 mmHg
